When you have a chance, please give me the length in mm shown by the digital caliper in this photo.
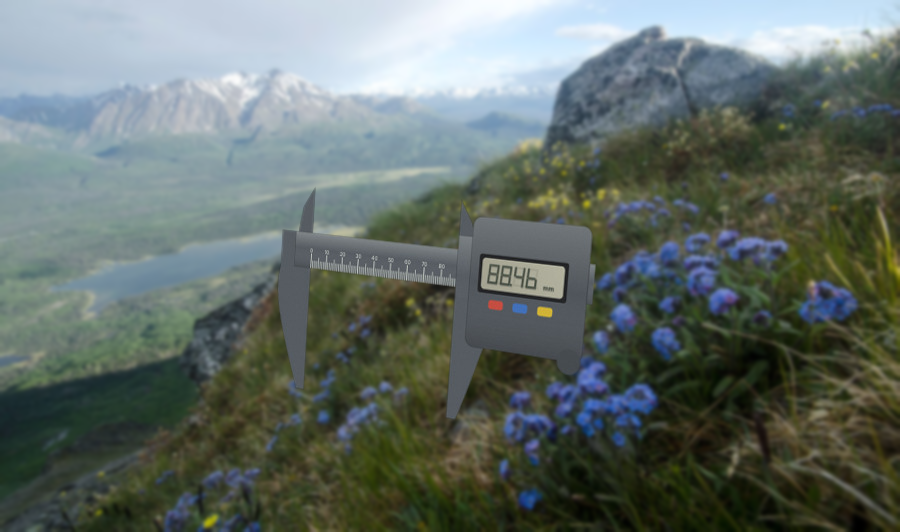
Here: 88.46 mm
